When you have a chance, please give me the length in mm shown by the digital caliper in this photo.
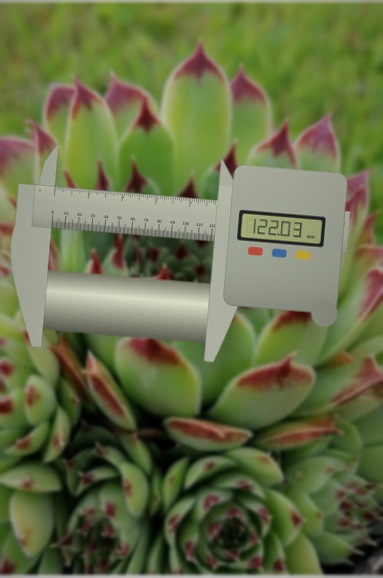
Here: 122.03 mm
